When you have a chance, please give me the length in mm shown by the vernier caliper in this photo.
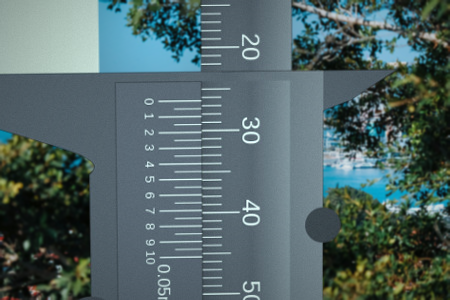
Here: 26.4 mm
